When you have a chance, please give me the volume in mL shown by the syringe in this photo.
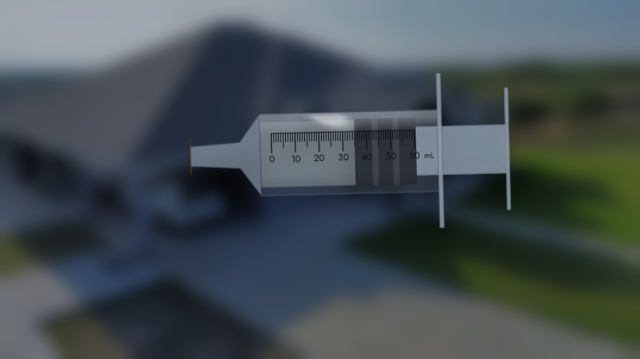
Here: 35 mL
